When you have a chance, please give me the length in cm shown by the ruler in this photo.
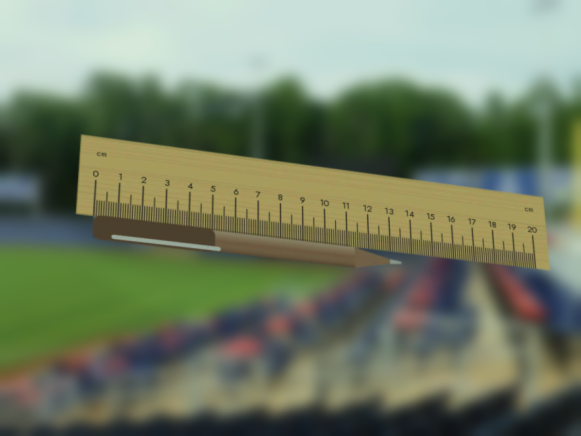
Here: 13.5 cm
